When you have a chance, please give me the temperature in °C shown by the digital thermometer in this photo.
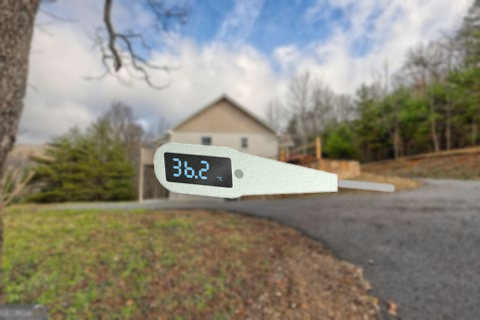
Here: 36.2 °C
